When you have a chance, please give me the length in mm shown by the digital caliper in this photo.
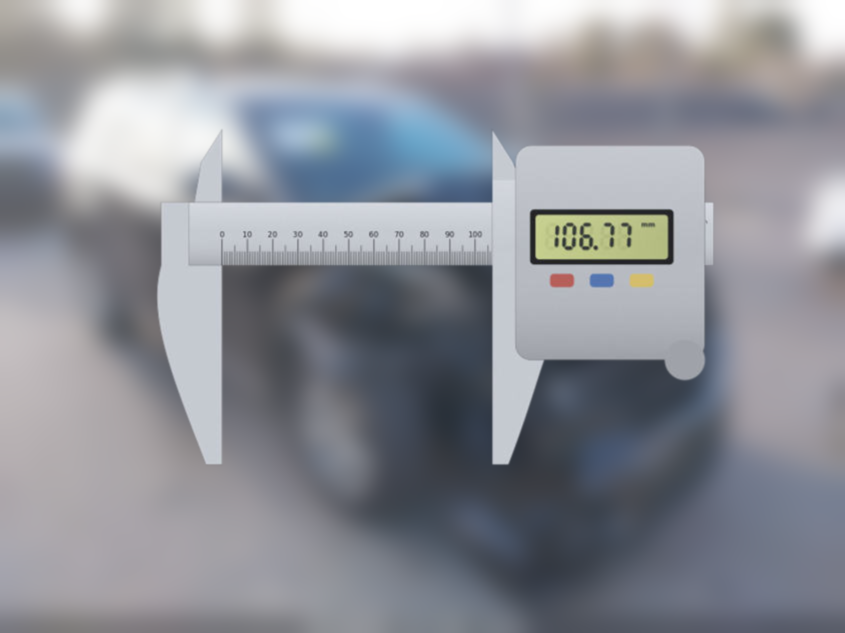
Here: 106.77 mm
